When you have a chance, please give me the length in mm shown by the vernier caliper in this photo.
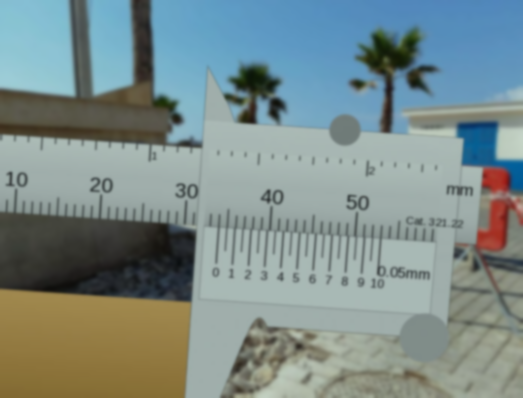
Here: 34.0 mm
